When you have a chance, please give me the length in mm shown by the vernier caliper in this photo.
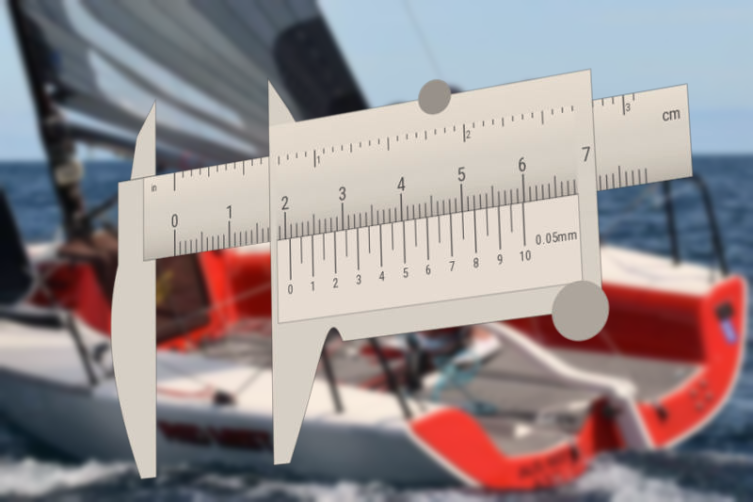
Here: 20.8 mm
